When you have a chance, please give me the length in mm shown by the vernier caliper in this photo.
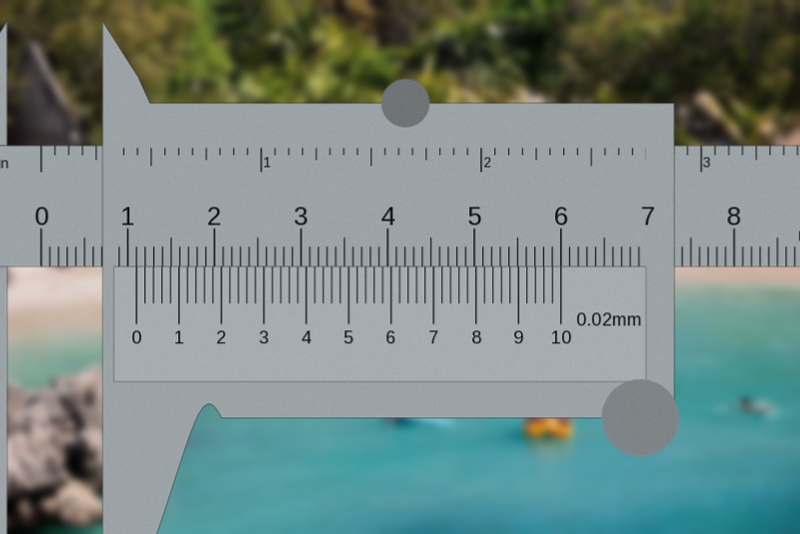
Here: 11.0 mm
